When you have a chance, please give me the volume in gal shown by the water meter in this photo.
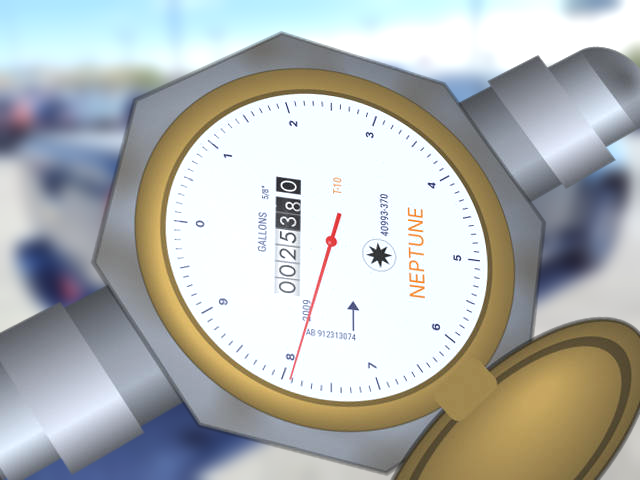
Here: 25377.9 gal
